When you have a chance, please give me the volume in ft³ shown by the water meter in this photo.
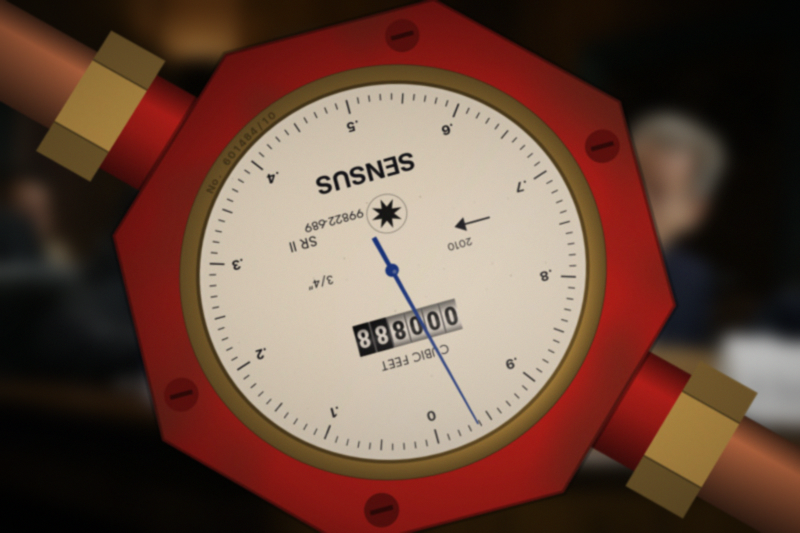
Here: 887.96 ft³
